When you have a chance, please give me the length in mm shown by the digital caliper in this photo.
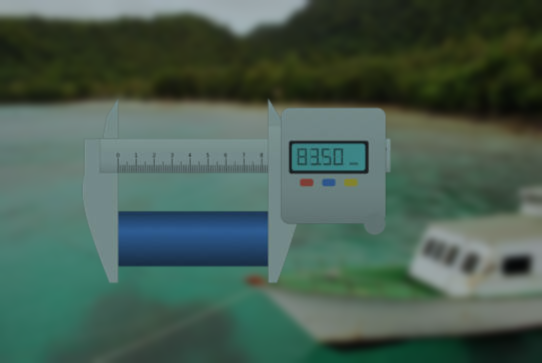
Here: 83.50 mm
